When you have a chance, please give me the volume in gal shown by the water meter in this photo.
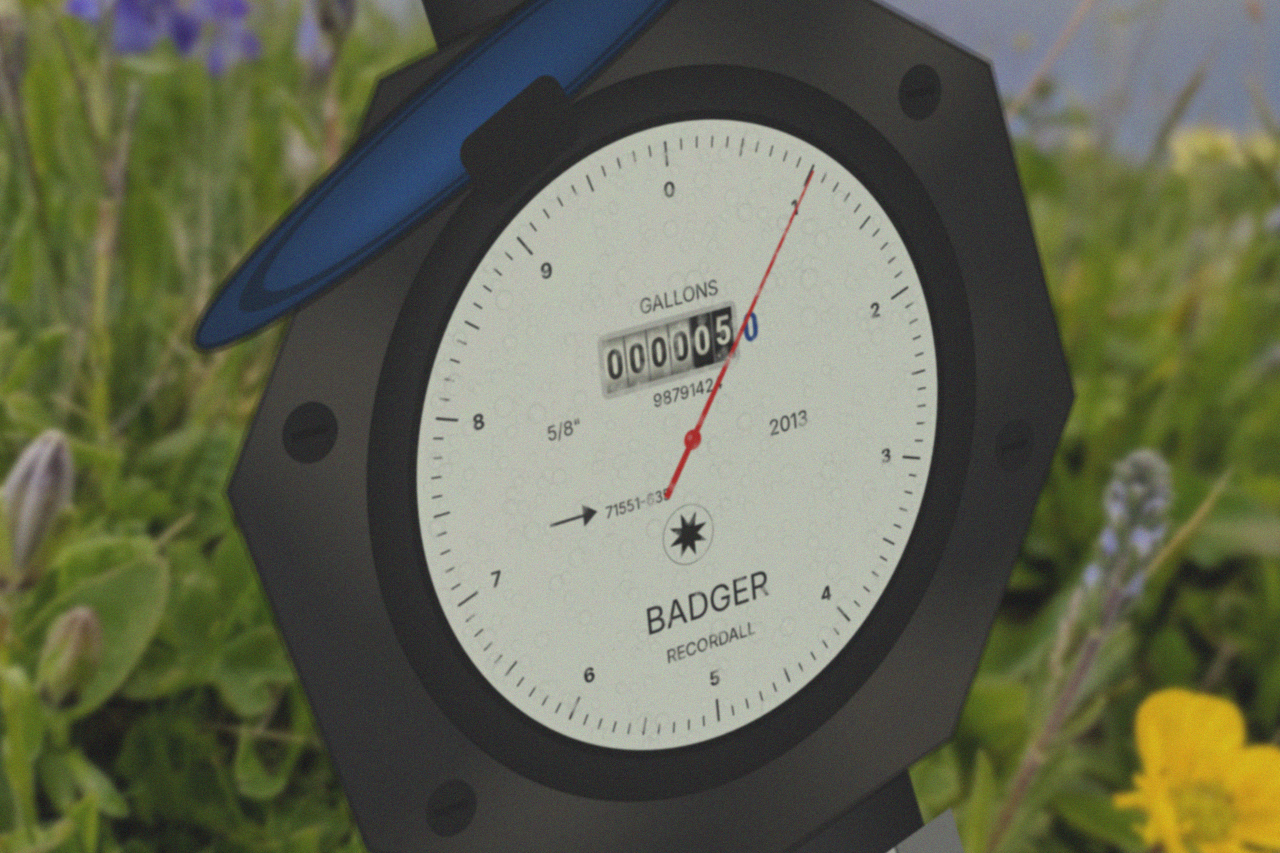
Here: 51.0 gal
